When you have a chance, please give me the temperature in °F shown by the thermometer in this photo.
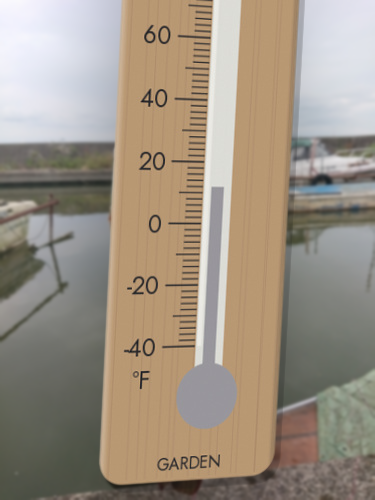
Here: 12 °F
